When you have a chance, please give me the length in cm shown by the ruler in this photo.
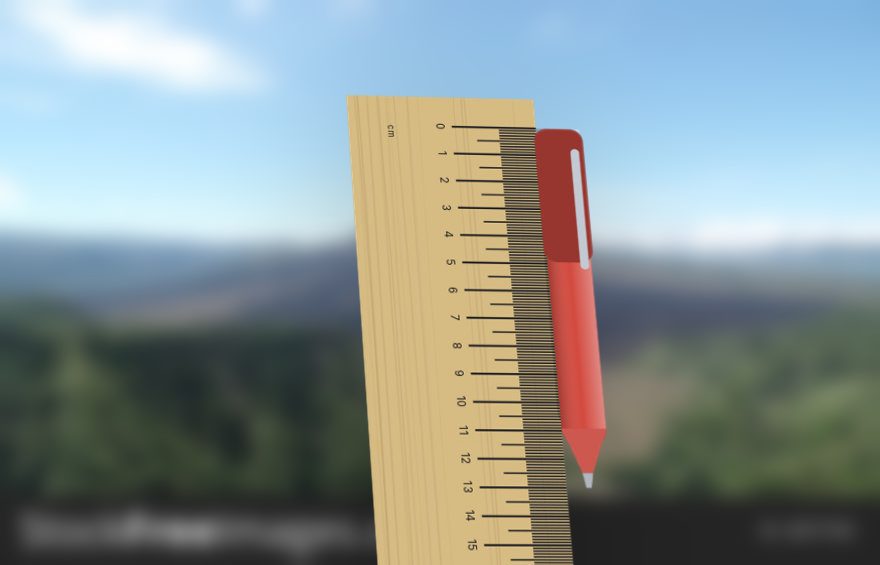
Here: 13 cm
